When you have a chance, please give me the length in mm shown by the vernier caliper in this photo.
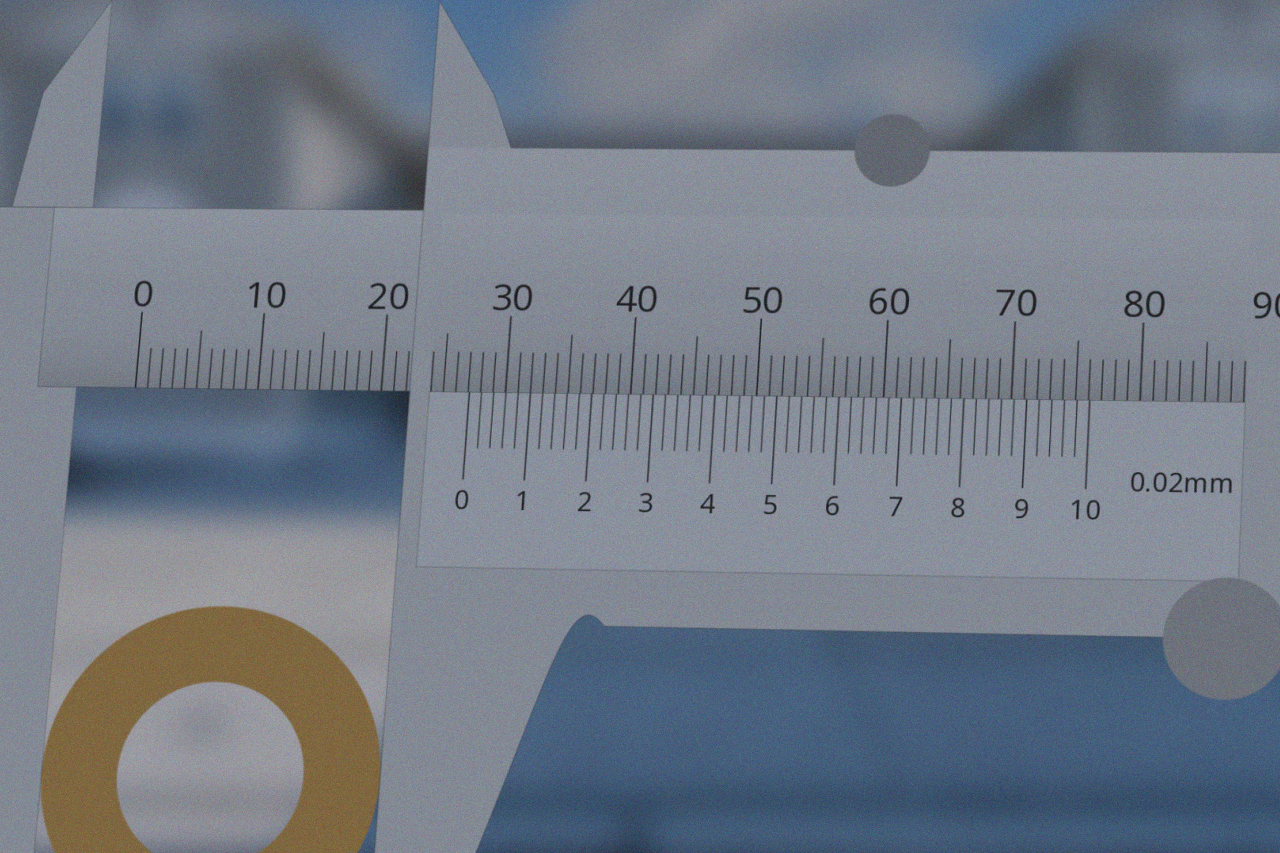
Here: 27.1 mm
